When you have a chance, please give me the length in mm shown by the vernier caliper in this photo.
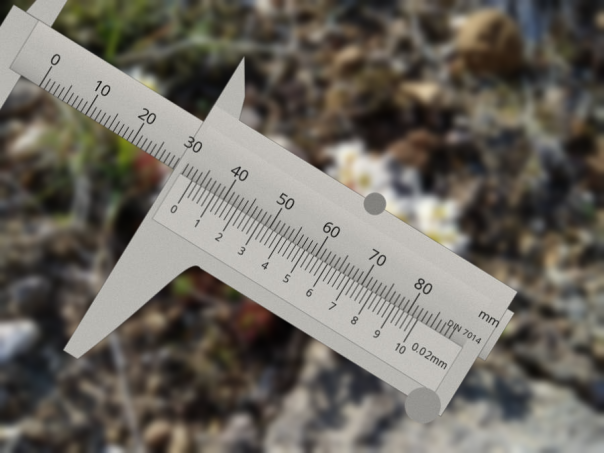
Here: 33.2 mm
